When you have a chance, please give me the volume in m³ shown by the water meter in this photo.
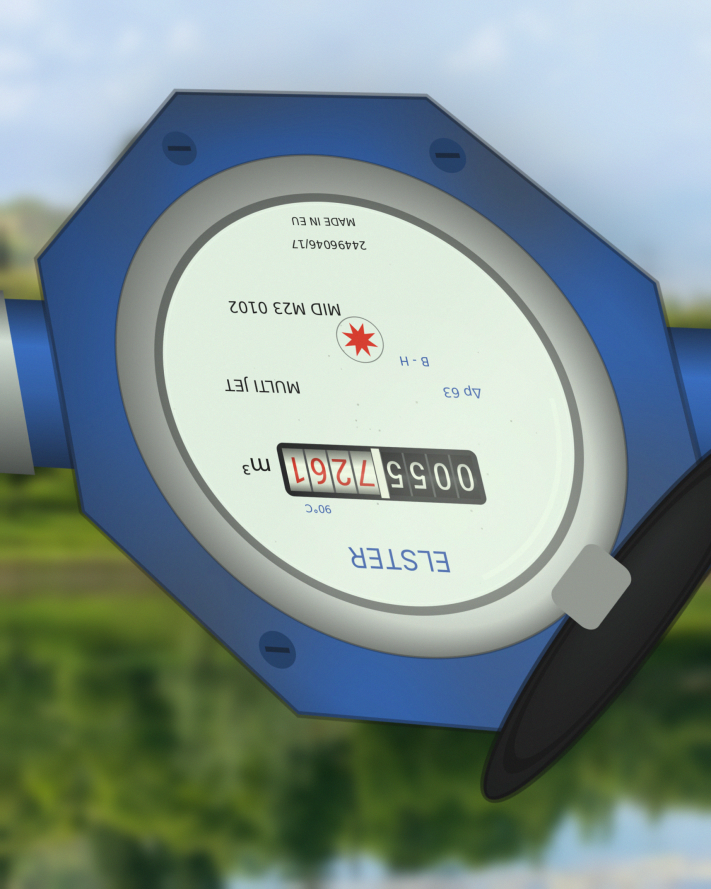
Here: 55.7261 m³
